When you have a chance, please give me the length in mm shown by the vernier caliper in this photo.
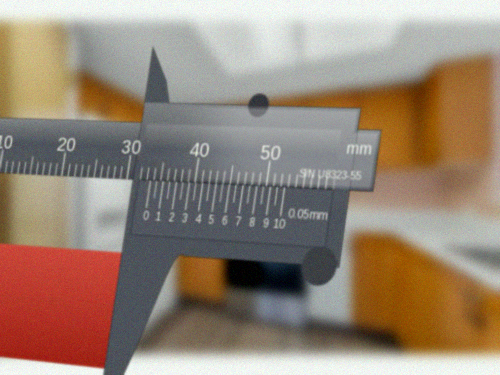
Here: 33.5 mm
